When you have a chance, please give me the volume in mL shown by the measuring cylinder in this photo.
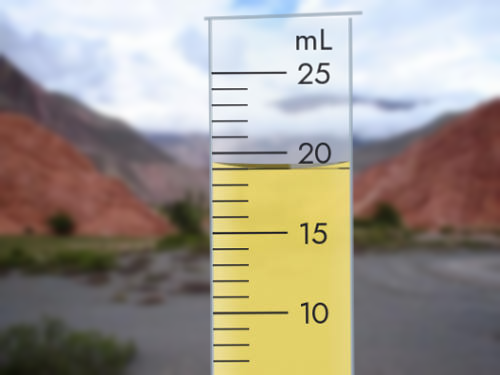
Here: 19 mL
